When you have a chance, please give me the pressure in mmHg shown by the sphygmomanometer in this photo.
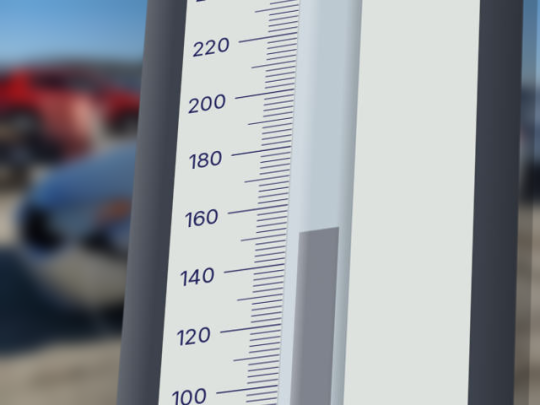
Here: 150 mmHg
